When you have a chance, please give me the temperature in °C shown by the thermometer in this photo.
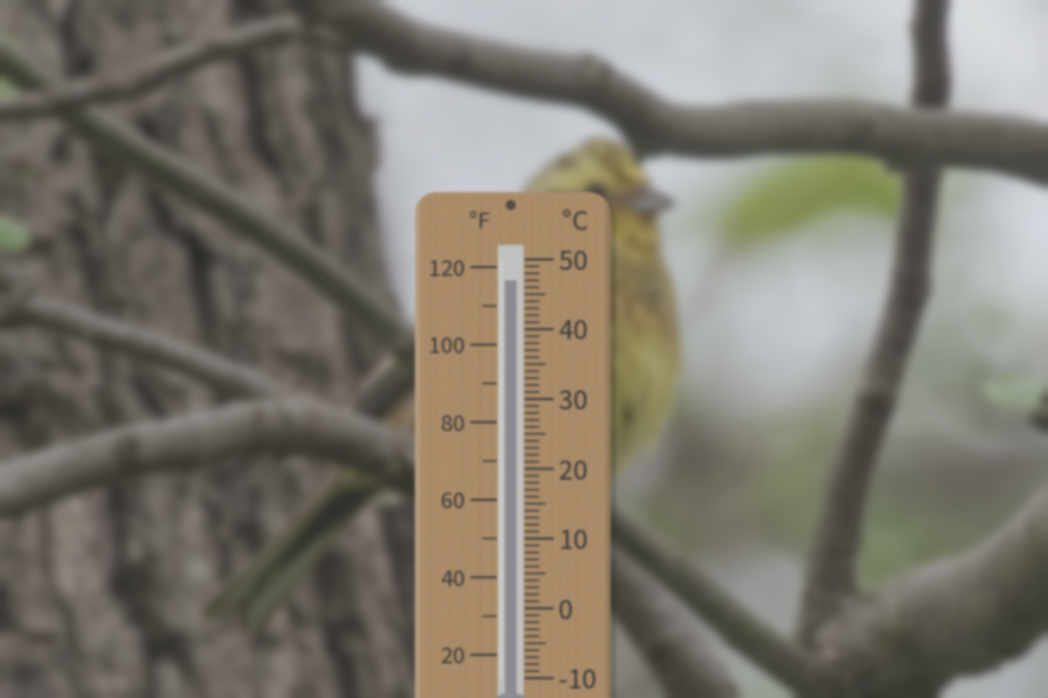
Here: 47 °C
